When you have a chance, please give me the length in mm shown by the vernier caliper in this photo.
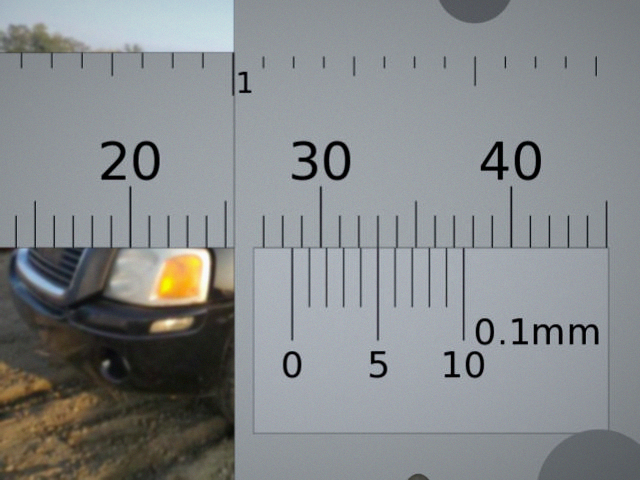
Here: 28.5 mm
